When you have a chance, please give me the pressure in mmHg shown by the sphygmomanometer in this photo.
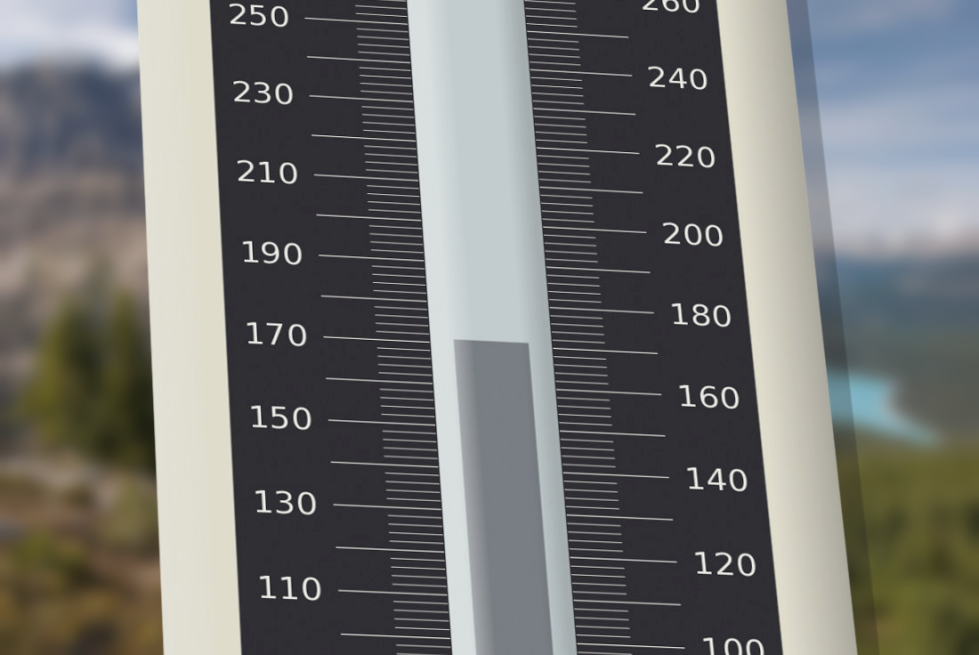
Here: 171 mmHg
